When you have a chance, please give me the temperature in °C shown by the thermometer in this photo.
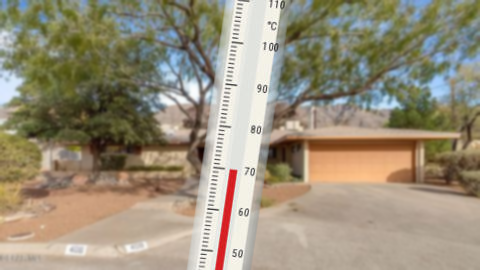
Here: 70 °C
